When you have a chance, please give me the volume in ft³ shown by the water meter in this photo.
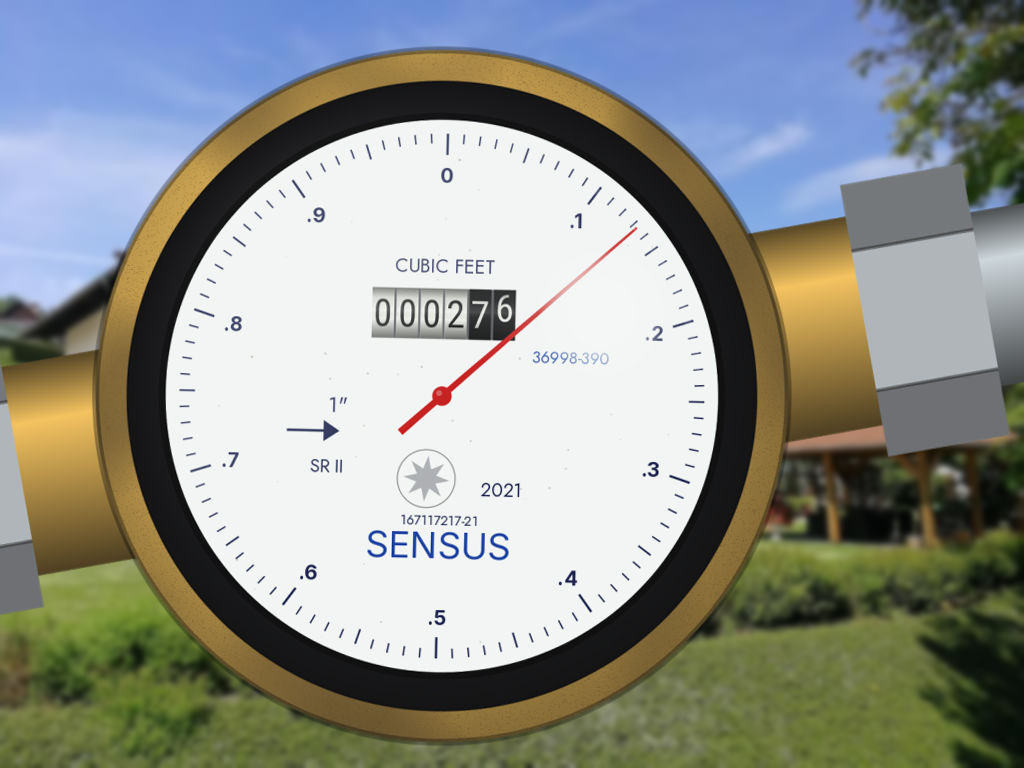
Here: 276.13 ft³
